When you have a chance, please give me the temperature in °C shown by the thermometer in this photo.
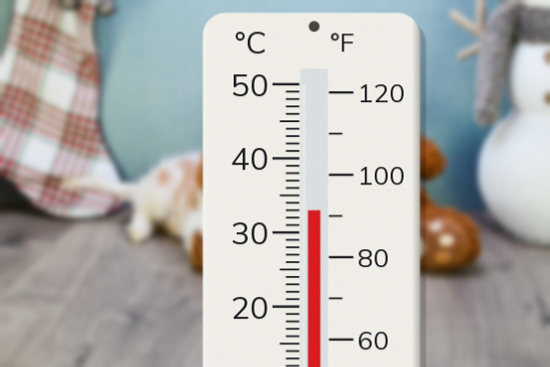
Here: 33 °C
